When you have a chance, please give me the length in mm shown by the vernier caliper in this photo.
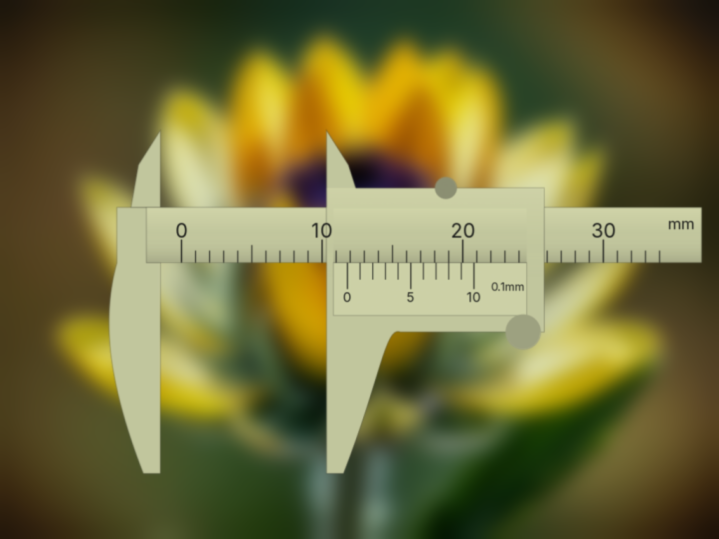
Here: 11.8 mm
